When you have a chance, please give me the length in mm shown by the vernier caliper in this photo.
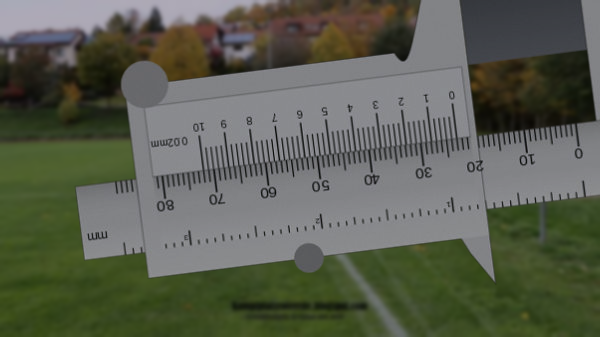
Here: 23.0 mm
